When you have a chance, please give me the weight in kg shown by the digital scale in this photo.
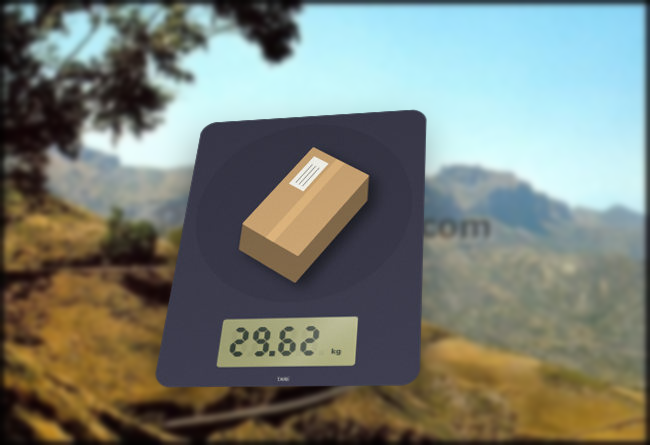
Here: 29.62 kg
